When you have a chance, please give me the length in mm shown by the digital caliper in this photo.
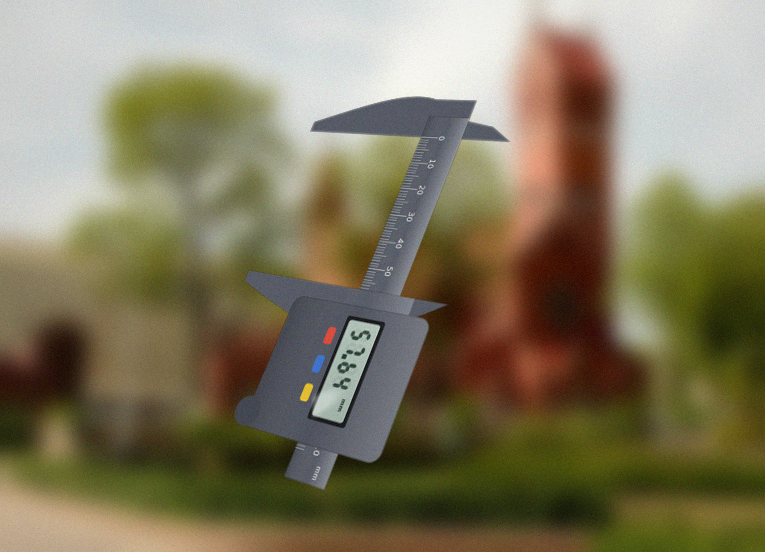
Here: 57.64 mm
